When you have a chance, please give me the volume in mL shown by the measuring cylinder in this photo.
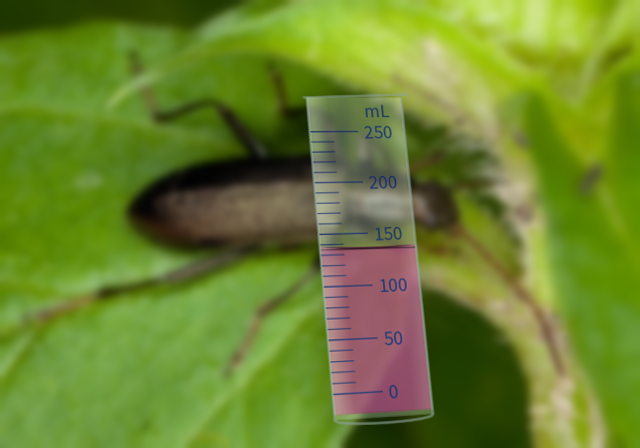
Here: 135 mL
